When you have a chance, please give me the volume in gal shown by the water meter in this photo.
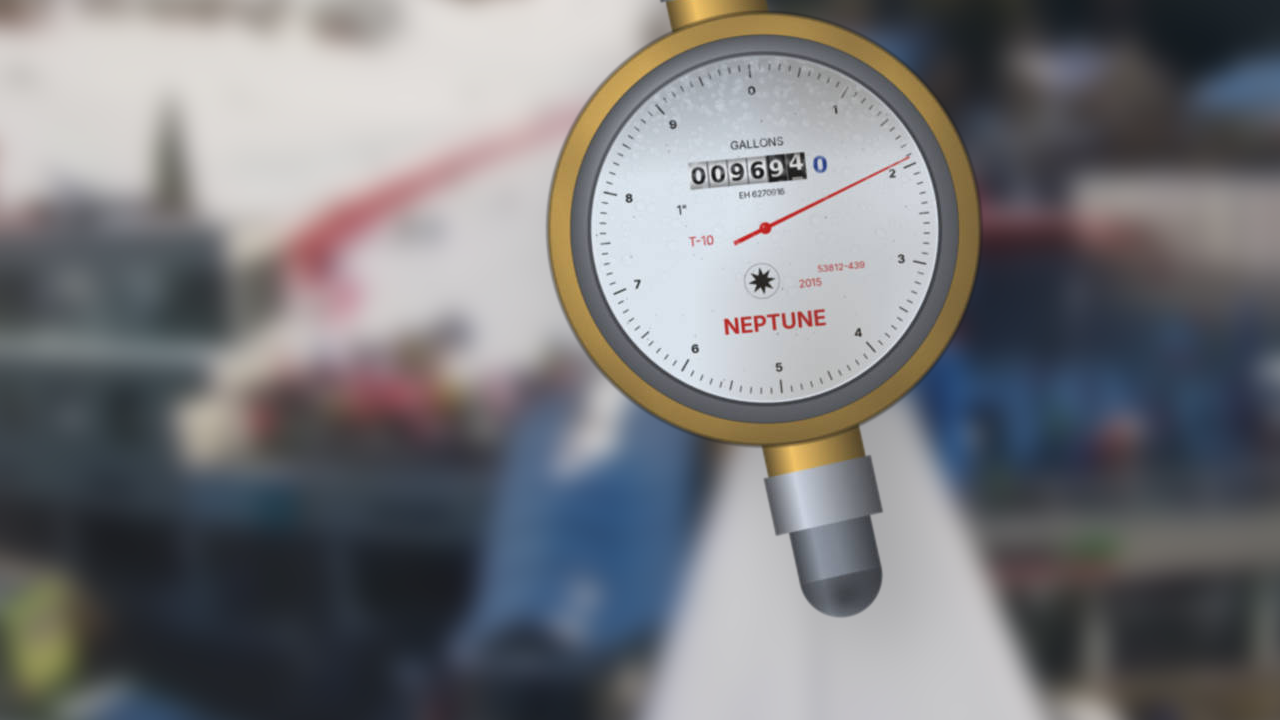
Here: 96941.9 gal
